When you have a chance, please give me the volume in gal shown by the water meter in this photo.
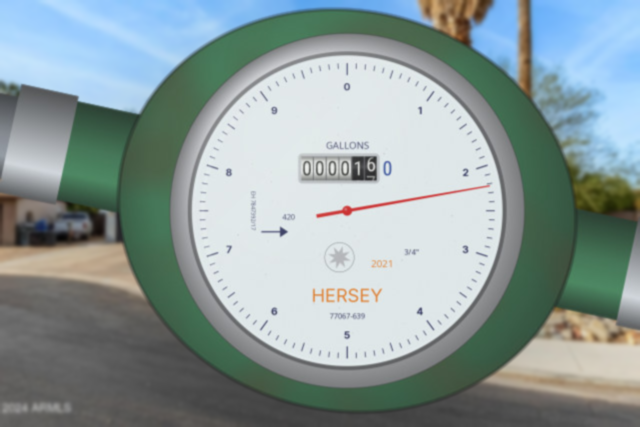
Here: 162.2 gal
